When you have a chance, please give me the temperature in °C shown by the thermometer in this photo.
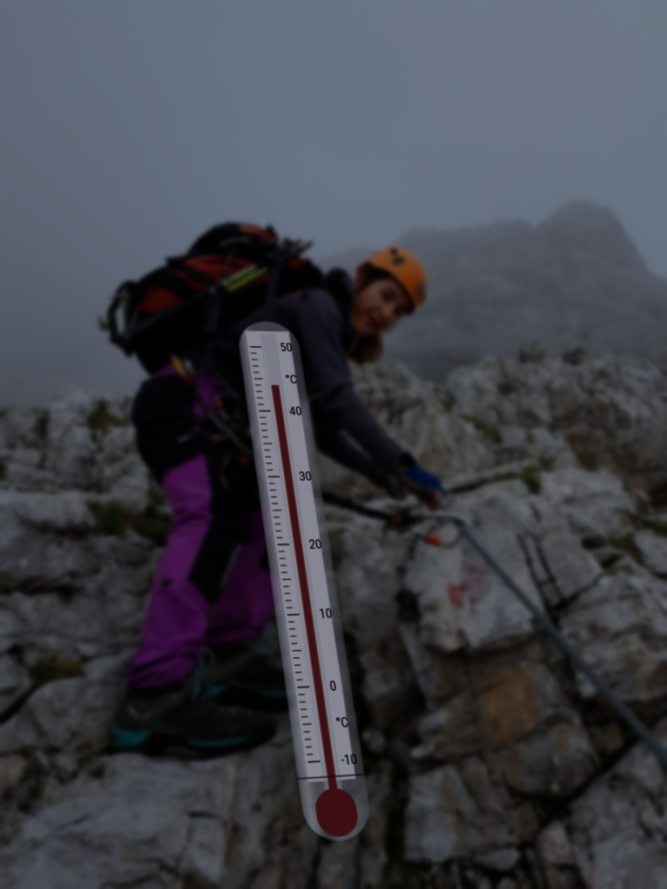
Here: 44 °C
